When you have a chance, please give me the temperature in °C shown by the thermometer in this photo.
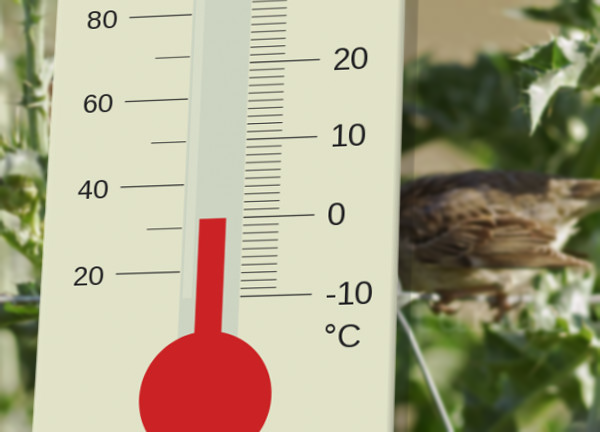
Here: 0 °C
